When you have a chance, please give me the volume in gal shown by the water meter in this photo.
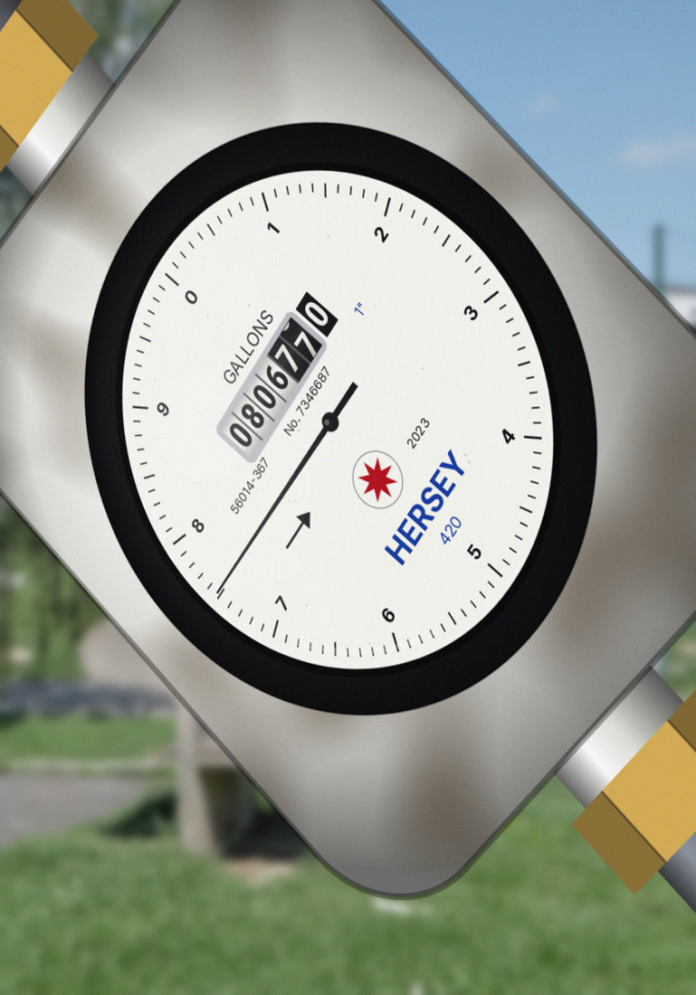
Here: 806767.5 gal
